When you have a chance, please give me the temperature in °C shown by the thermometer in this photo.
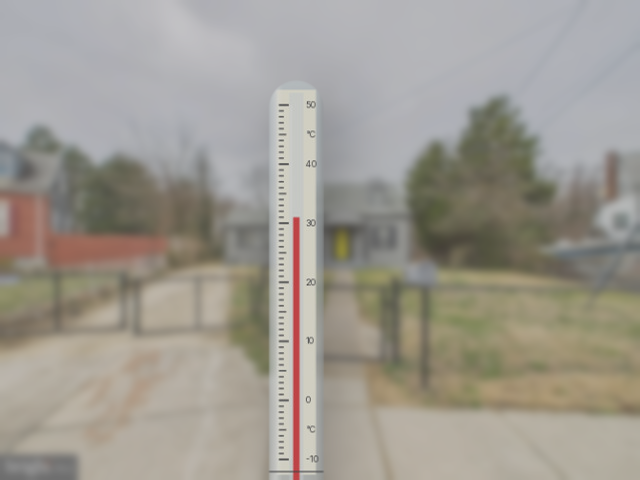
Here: 31 °C
